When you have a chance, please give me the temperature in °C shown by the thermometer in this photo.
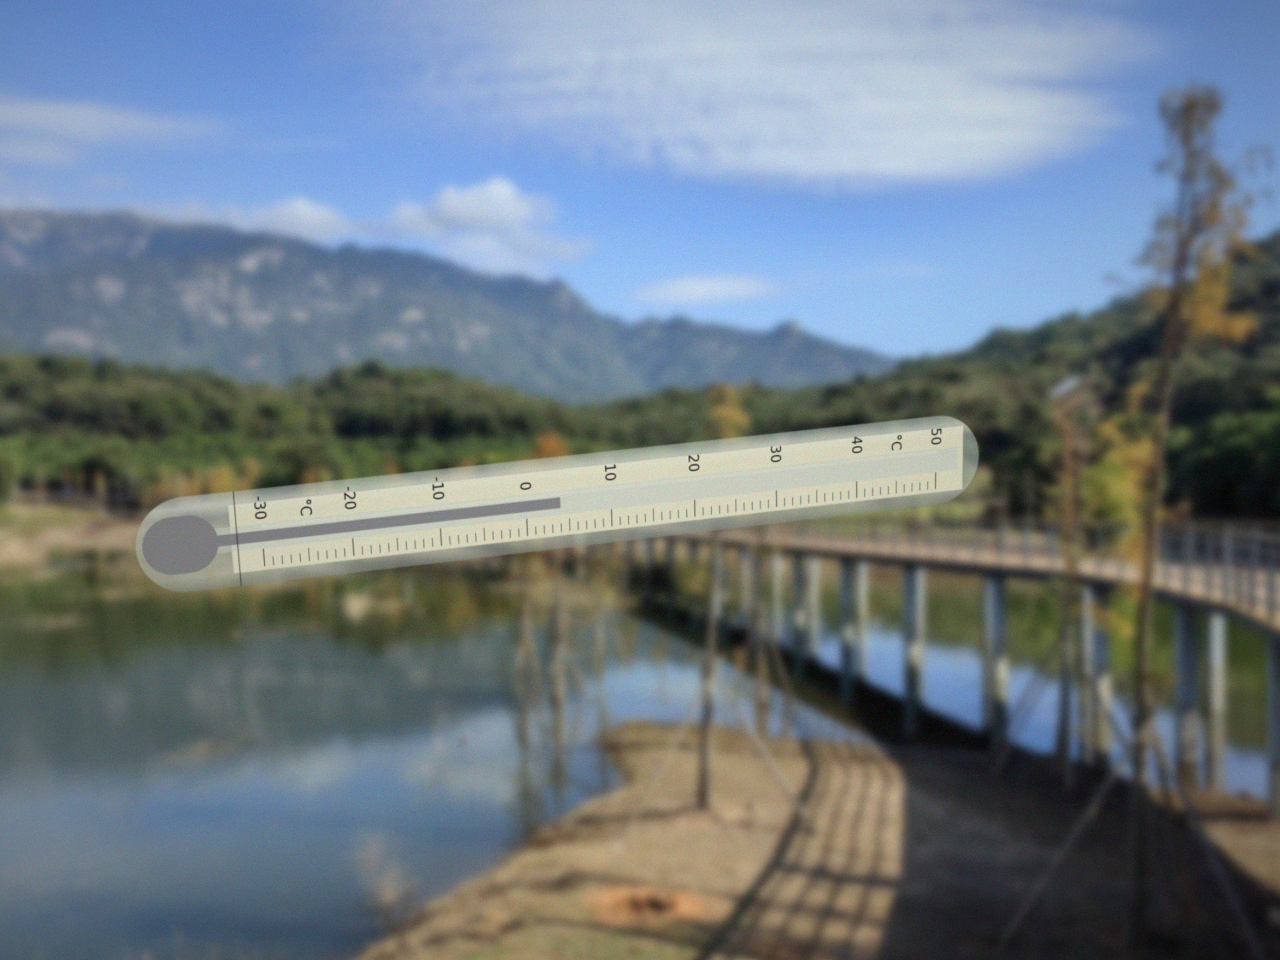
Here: 4 °C
